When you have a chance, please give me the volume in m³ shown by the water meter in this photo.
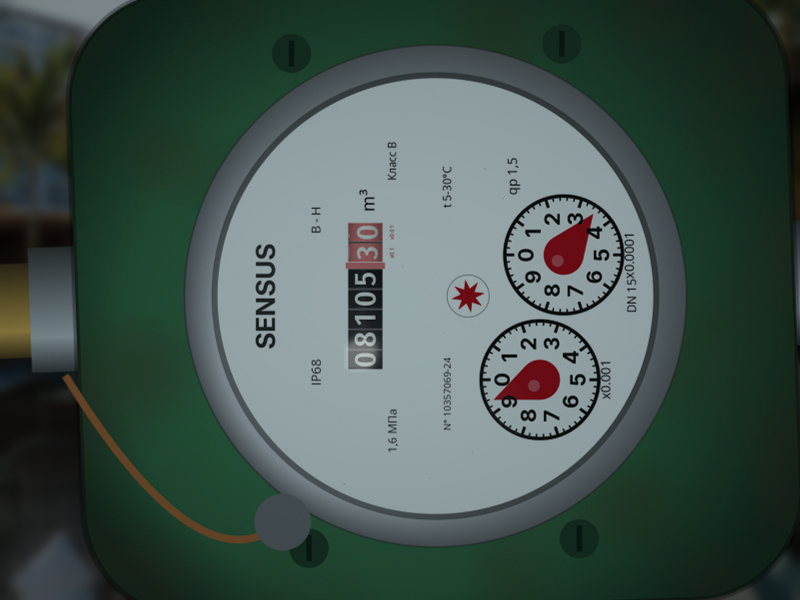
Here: 8105.2993 m³
